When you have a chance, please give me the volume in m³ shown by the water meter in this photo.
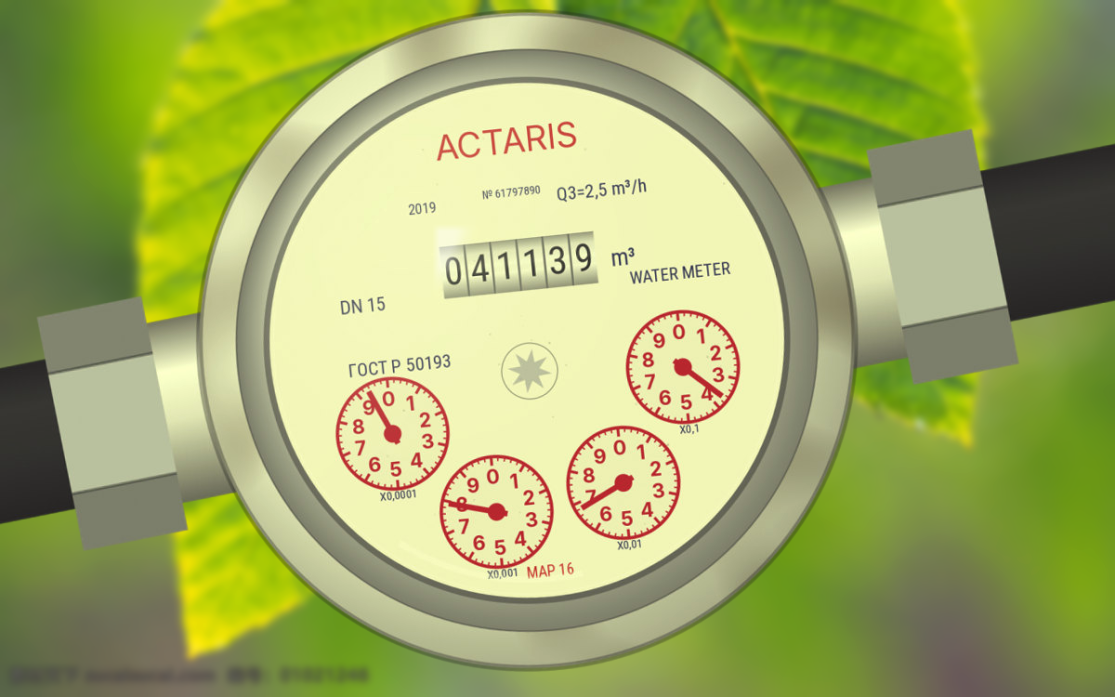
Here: 41139.3679 m³
